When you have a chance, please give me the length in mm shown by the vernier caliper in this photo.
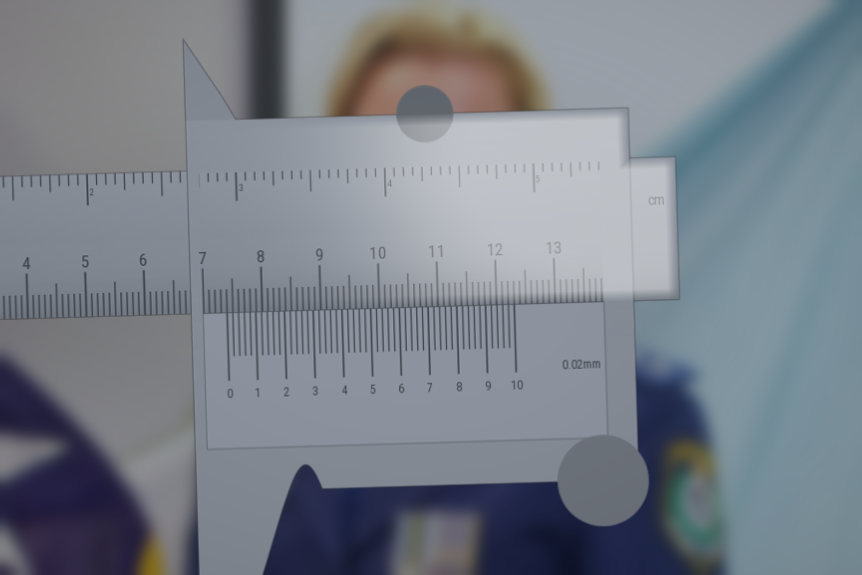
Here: 74.0 mm
